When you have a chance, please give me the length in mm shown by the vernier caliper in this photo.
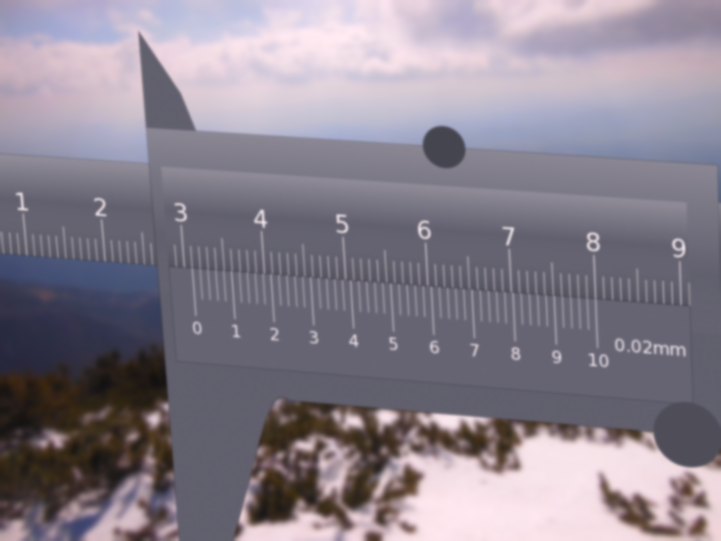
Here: 31.0 mm
